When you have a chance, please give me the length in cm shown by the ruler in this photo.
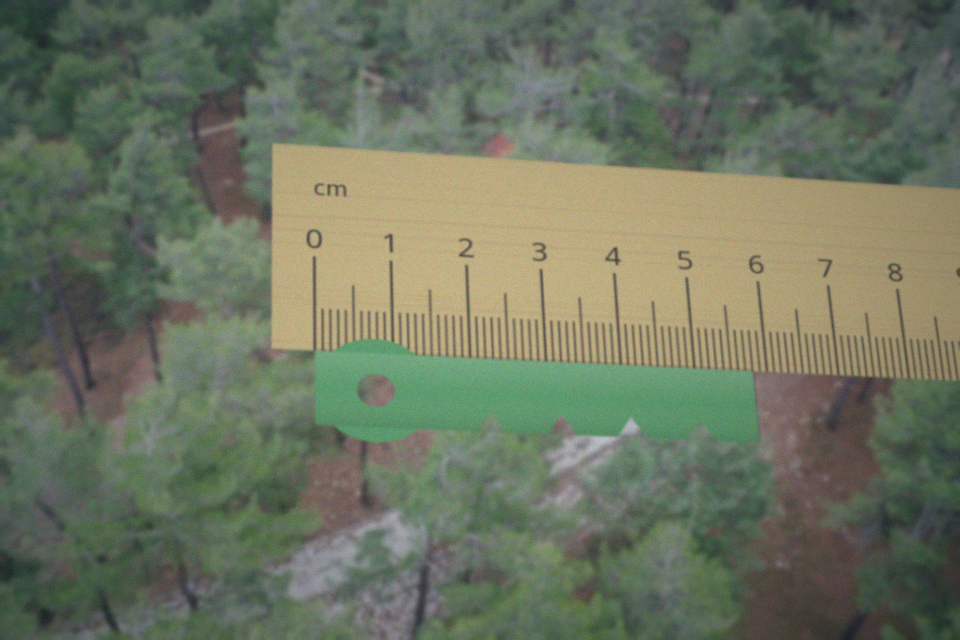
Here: 5.8 cm
